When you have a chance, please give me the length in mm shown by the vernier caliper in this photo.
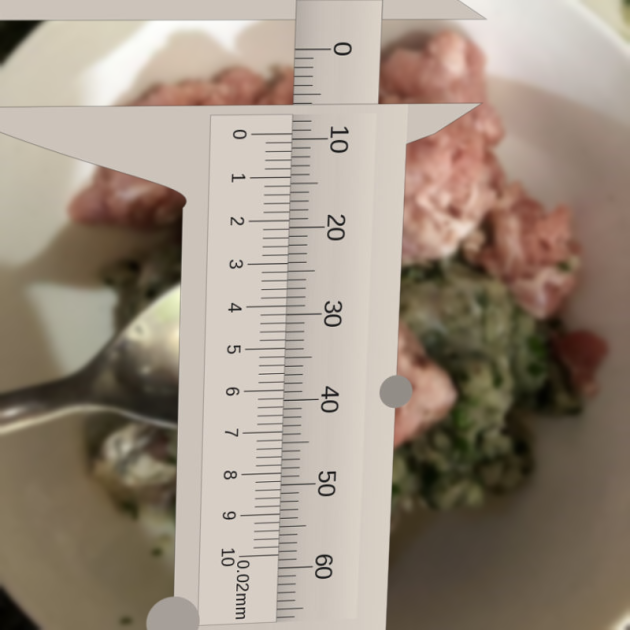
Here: 9.4 mm
